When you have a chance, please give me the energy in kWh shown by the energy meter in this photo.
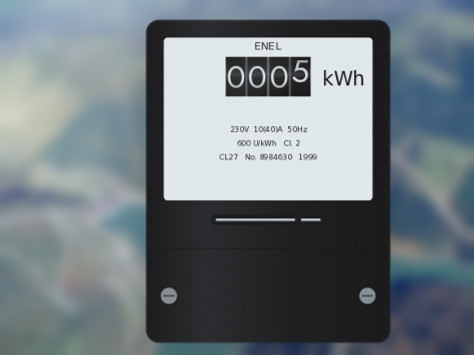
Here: 5 kWh
